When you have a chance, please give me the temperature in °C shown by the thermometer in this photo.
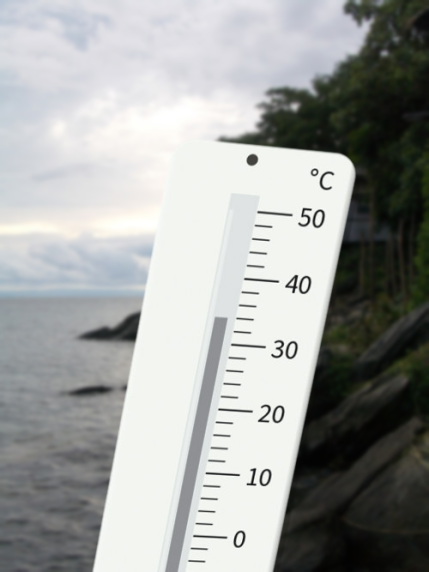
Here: 34 °C
